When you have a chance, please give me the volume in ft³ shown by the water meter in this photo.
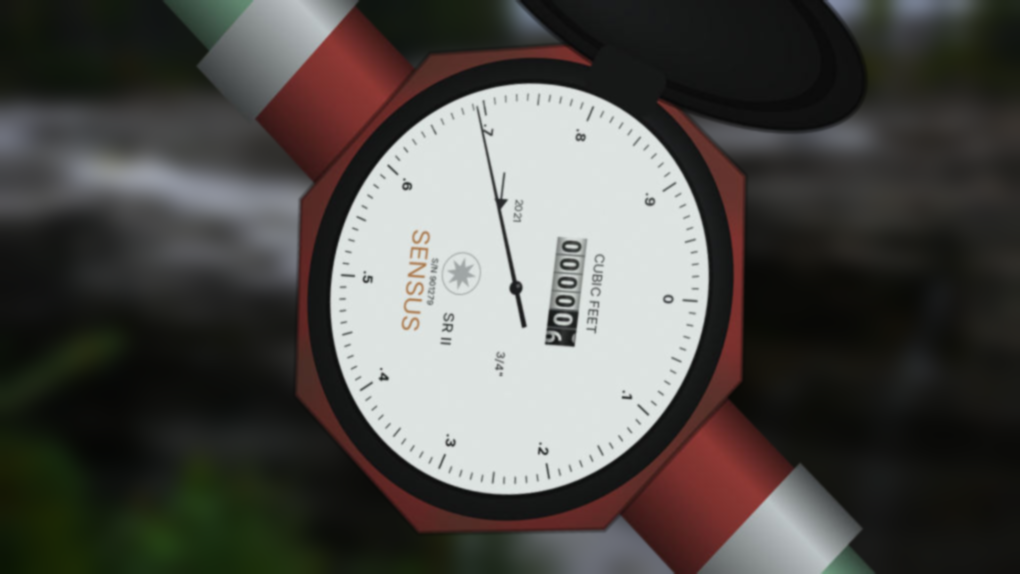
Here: 5.69 ft³
